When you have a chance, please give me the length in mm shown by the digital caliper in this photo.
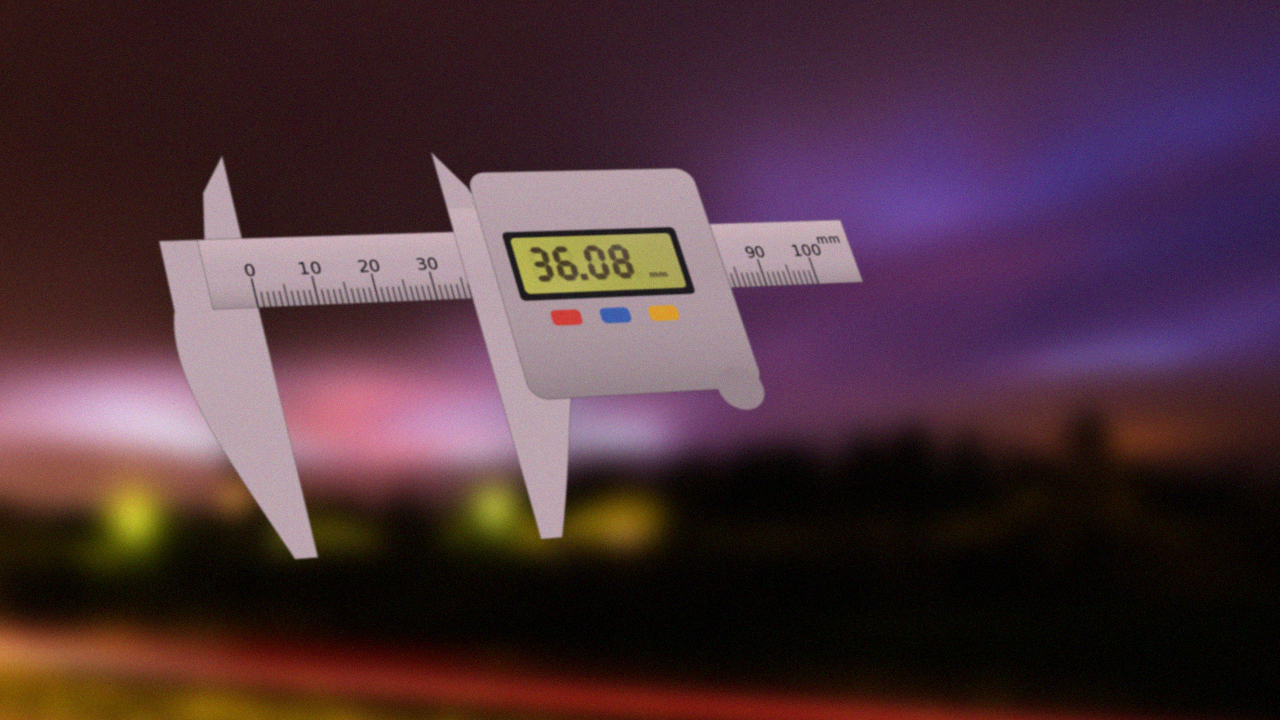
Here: 36.08 mm
